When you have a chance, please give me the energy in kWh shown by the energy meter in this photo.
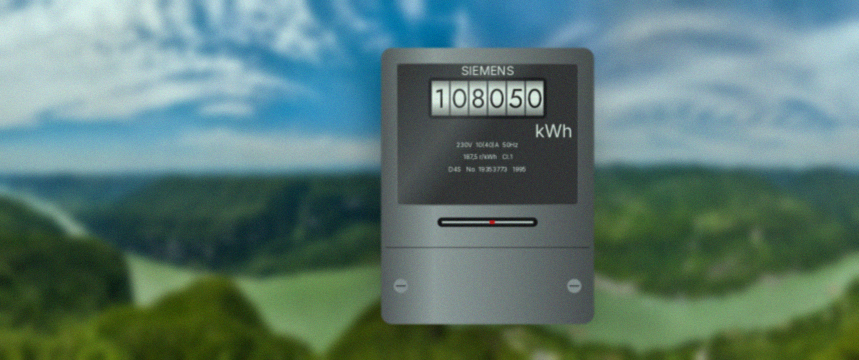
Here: 108050 kWh
